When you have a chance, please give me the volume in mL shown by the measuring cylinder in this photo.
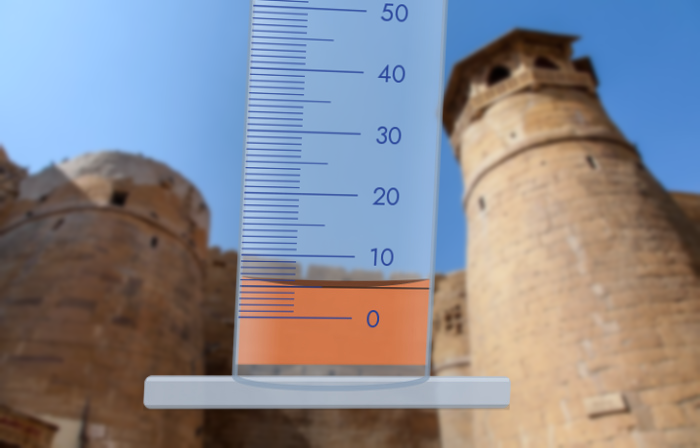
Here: 5 mL
